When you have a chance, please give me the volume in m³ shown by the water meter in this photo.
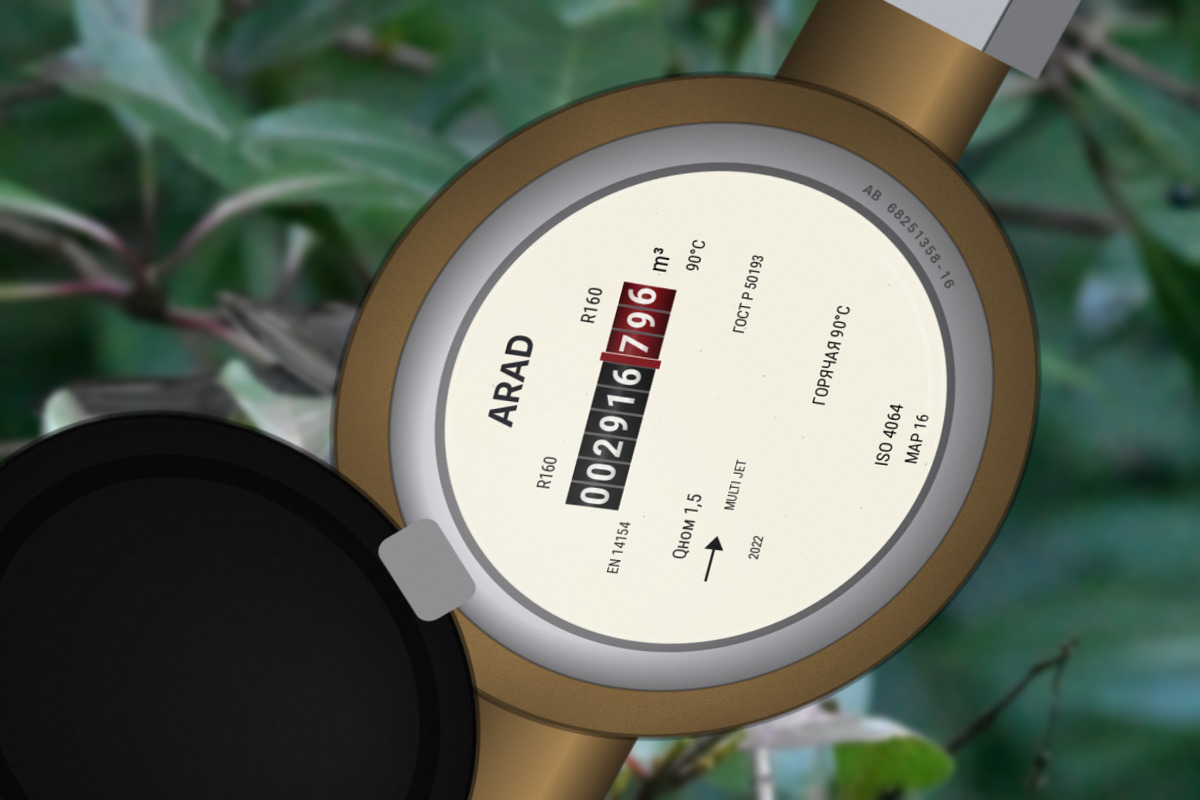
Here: 2916.796 m³
